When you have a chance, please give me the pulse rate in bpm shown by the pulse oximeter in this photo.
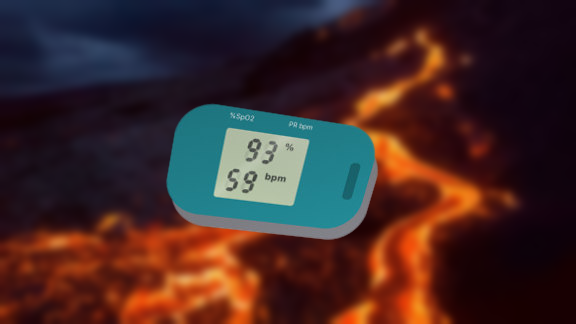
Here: 59 bpm
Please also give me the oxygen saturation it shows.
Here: 93 %
